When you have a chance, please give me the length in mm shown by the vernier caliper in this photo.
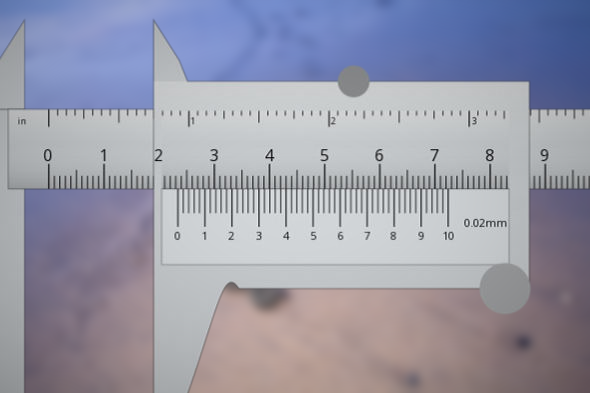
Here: 23.4 mm
